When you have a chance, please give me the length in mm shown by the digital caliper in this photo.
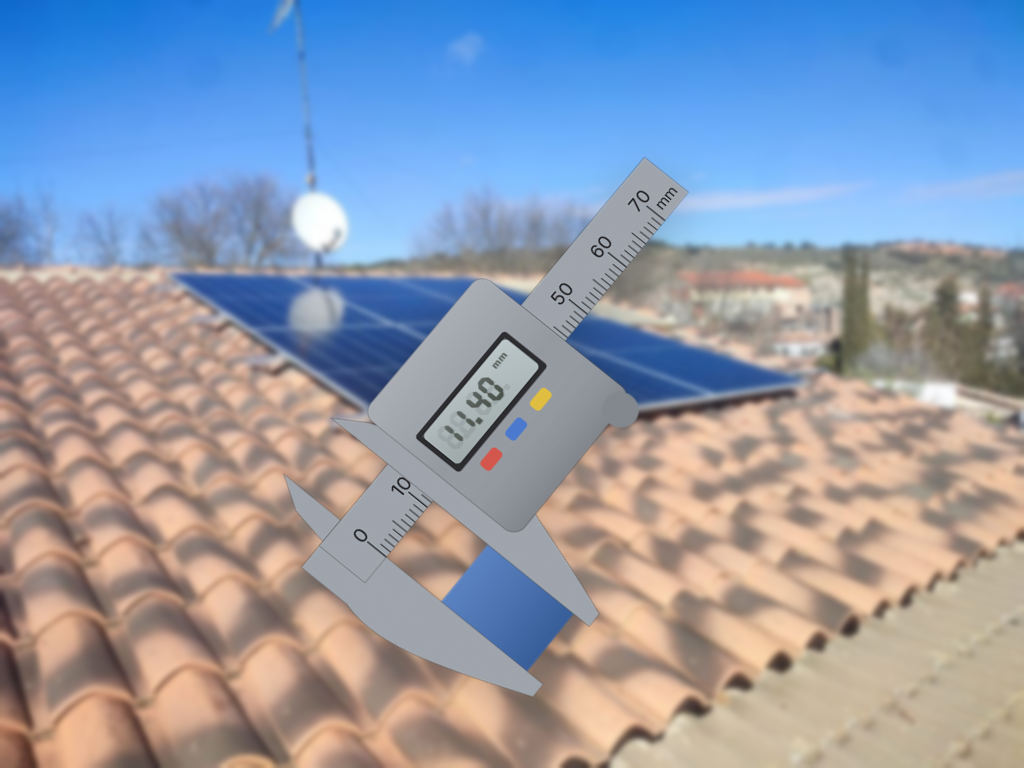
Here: 11.40 mm
